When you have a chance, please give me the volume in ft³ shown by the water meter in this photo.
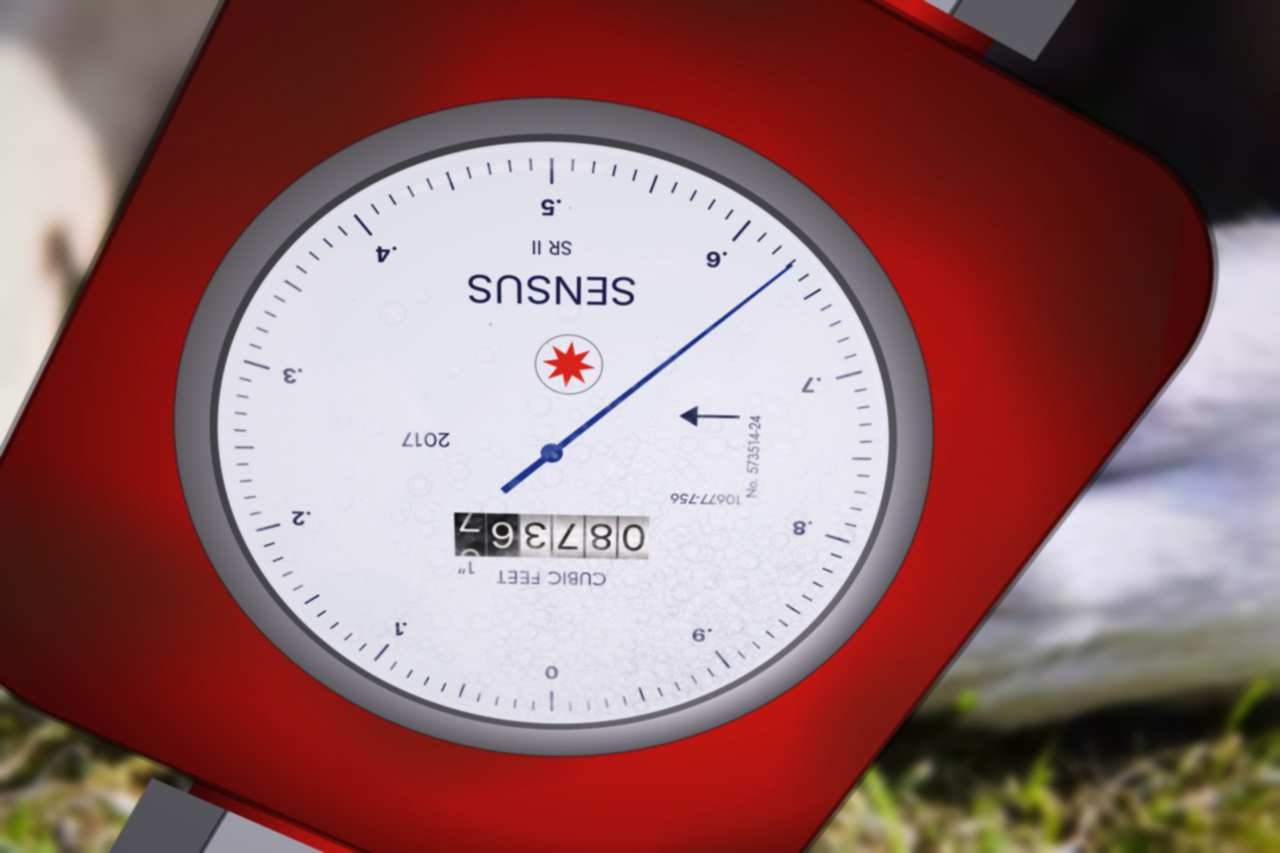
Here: 87366.63 ft³
